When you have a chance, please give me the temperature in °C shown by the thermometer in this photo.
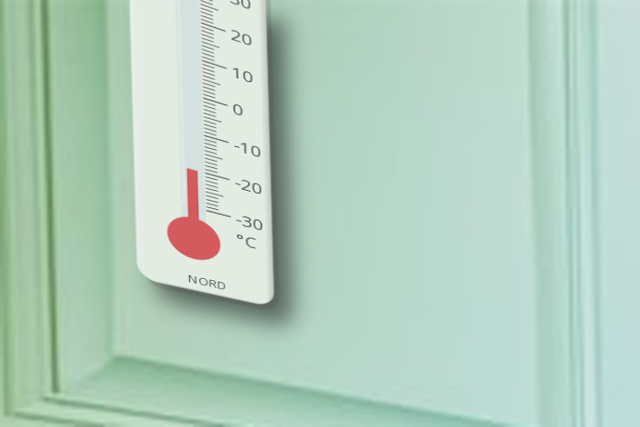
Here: -20 °C
